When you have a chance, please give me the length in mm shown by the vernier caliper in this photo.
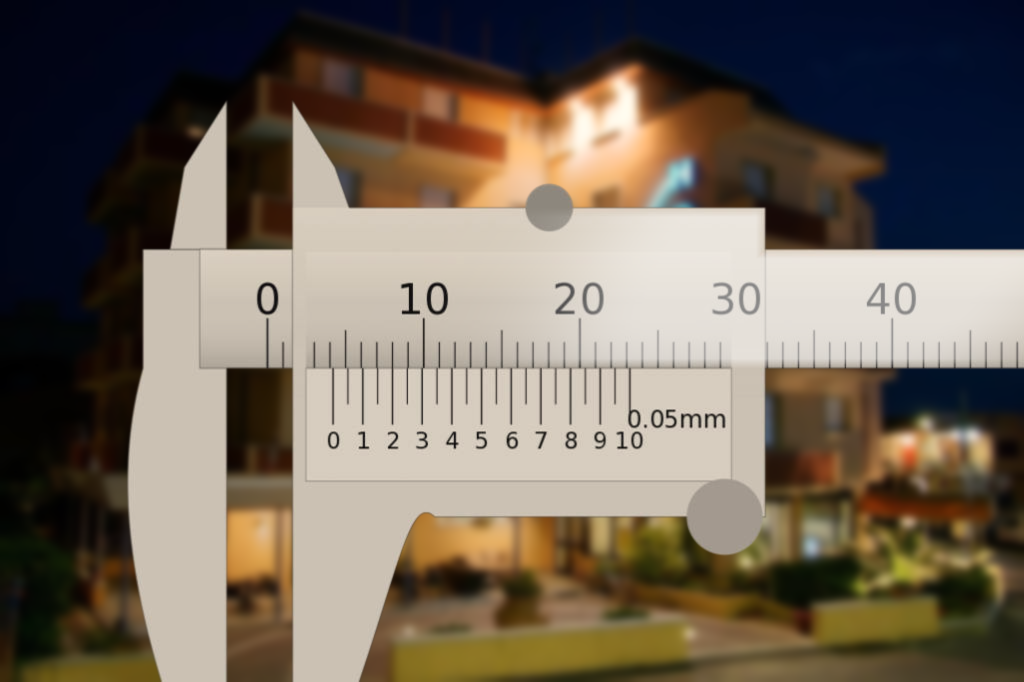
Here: 4.2 mm
